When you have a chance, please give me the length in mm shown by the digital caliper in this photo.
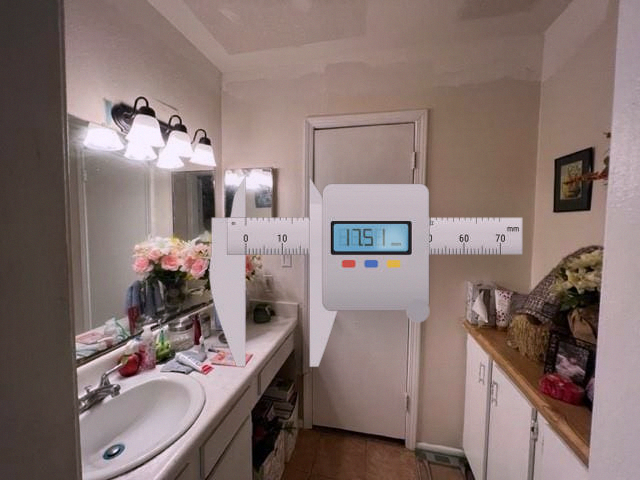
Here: 17.51 mm
